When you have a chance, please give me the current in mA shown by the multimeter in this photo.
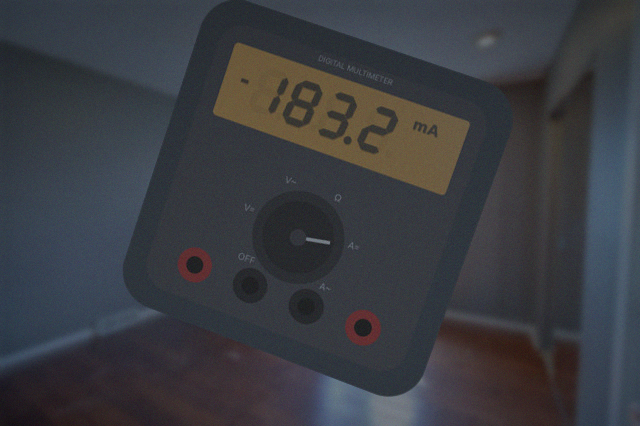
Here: -183.2 mA
